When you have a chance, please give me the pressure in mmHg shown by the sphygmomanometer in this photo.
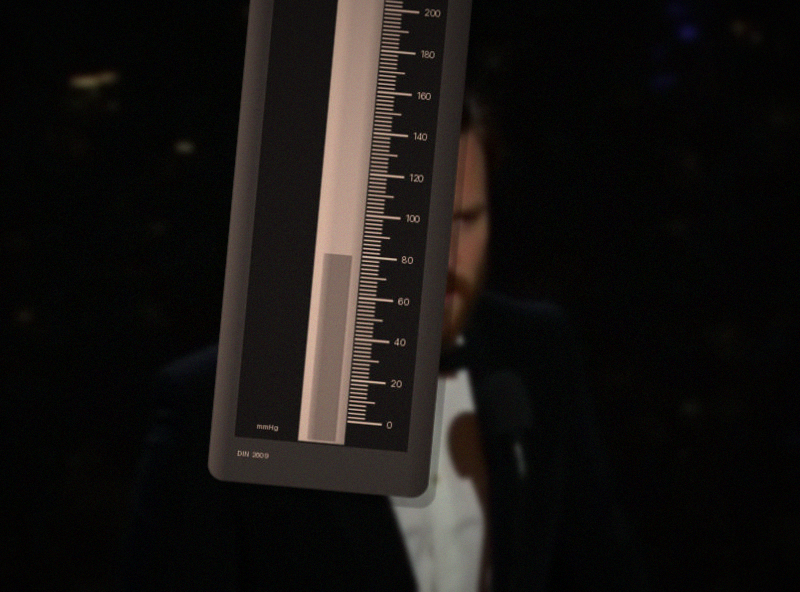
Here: 80 mmHg
